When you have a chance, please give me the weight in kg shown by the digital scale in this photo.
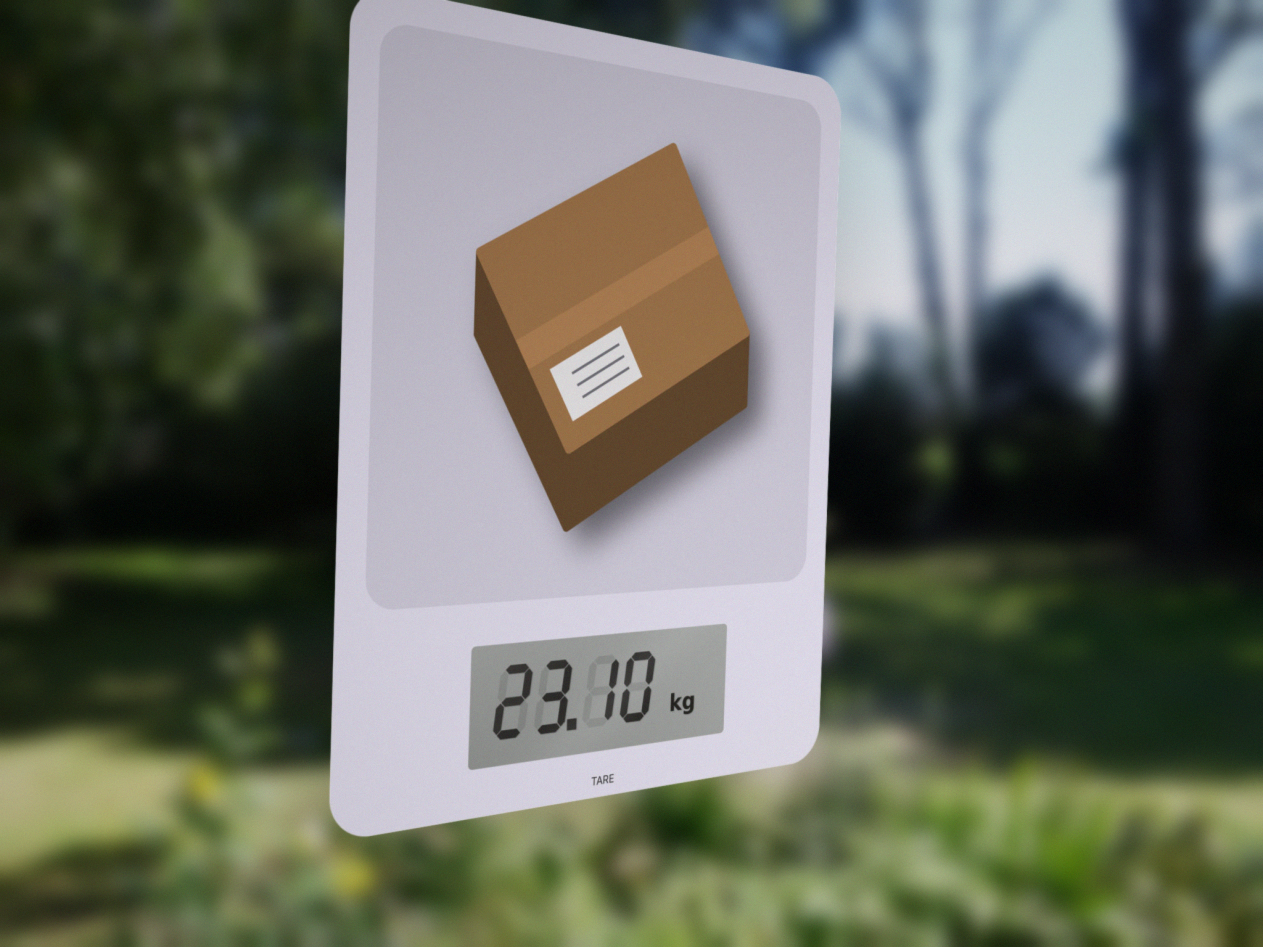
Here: 23.10 kg
